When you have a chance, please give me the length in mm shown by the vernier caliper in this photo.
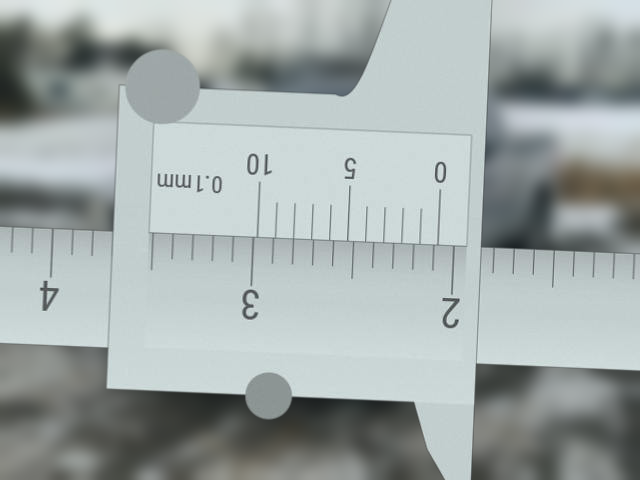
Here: 20.8 mm
